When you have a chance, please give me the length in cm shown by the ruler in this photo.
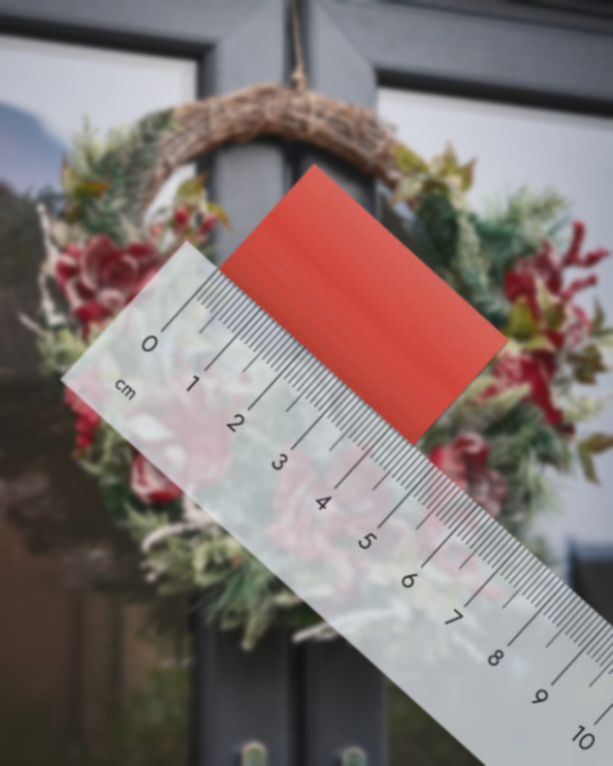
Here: 4.5 cm
